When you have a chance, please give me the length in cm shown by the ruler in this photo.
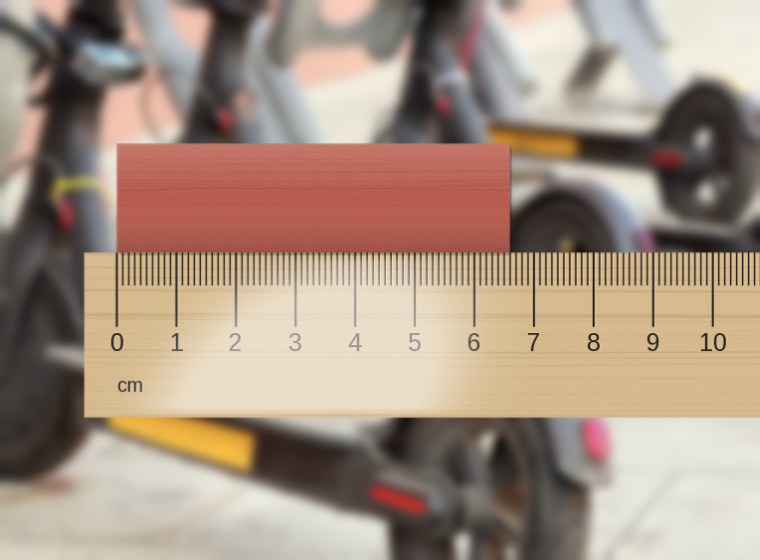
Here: 6.6 cm
